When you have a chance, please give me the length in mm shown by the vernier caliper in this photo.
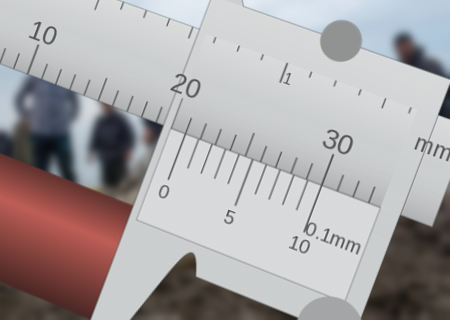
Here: 21.0 mm
